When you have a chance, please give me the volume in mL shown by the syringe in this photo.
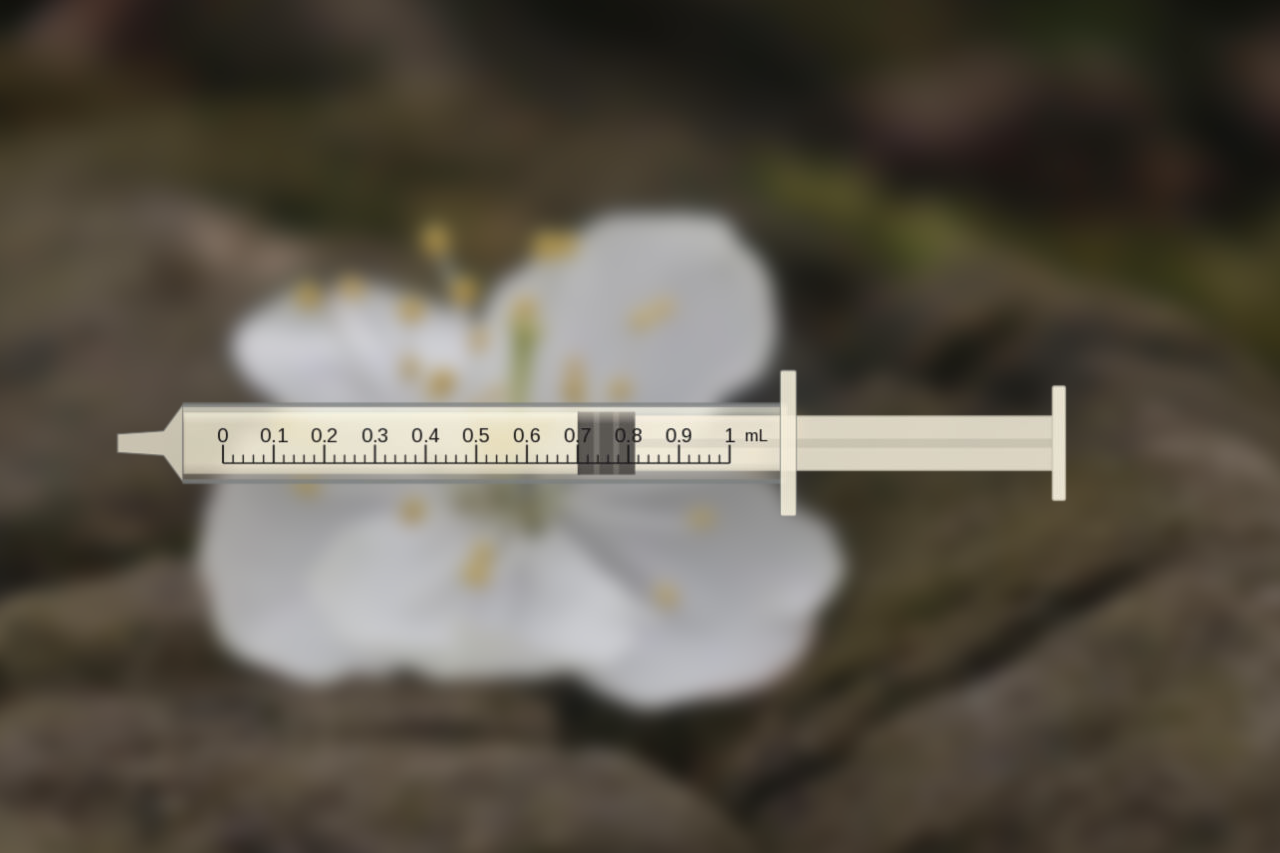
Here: 0.7 mL
